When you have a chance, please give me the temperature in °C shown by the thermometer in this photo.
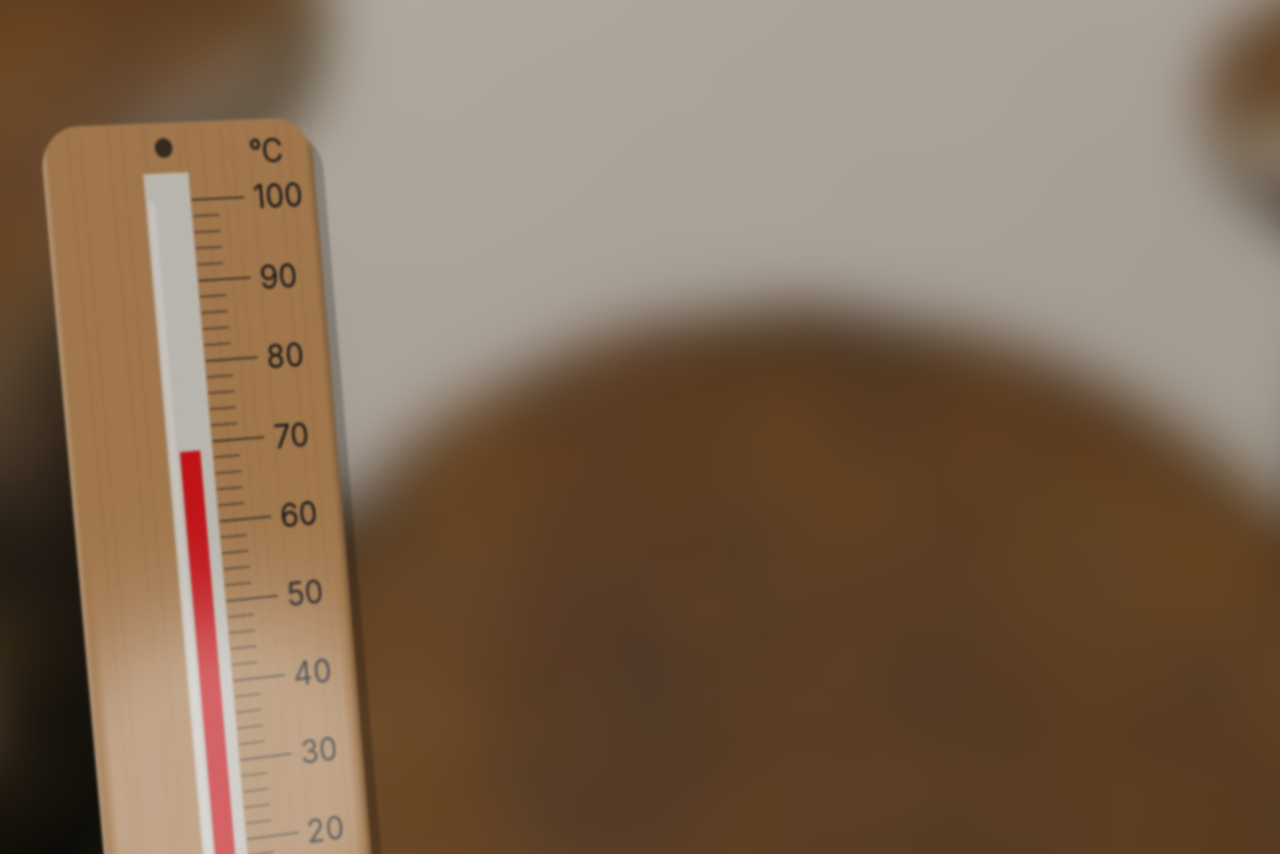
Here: 69 °C
